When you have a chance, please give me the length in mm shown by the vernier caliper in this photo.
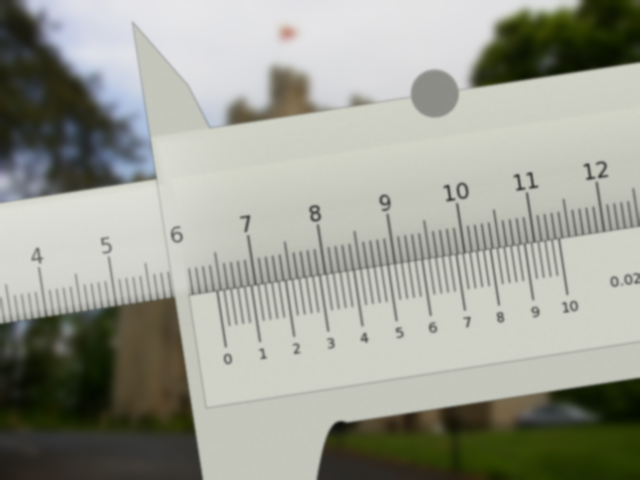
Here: 64.5 mm
